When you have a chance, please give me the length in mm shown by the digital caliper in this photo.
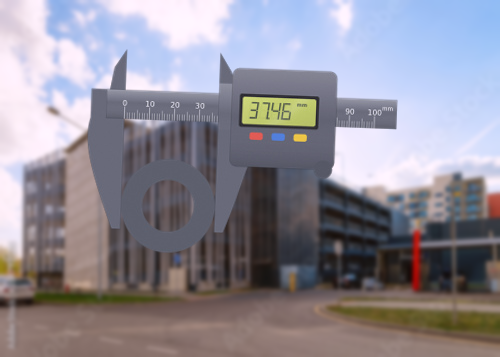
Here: 37.46 mm
